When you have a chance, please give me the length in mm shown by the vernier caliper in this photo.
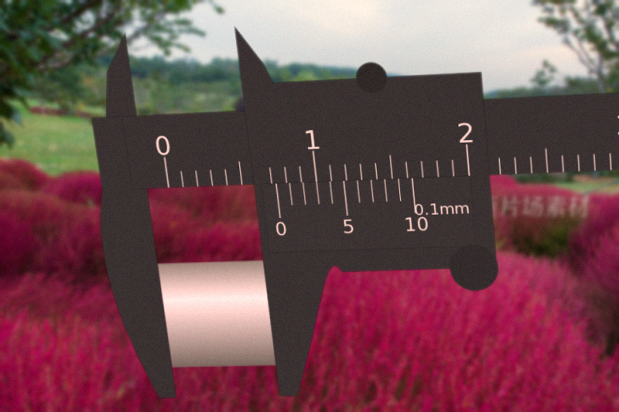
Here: 7.3 mm
